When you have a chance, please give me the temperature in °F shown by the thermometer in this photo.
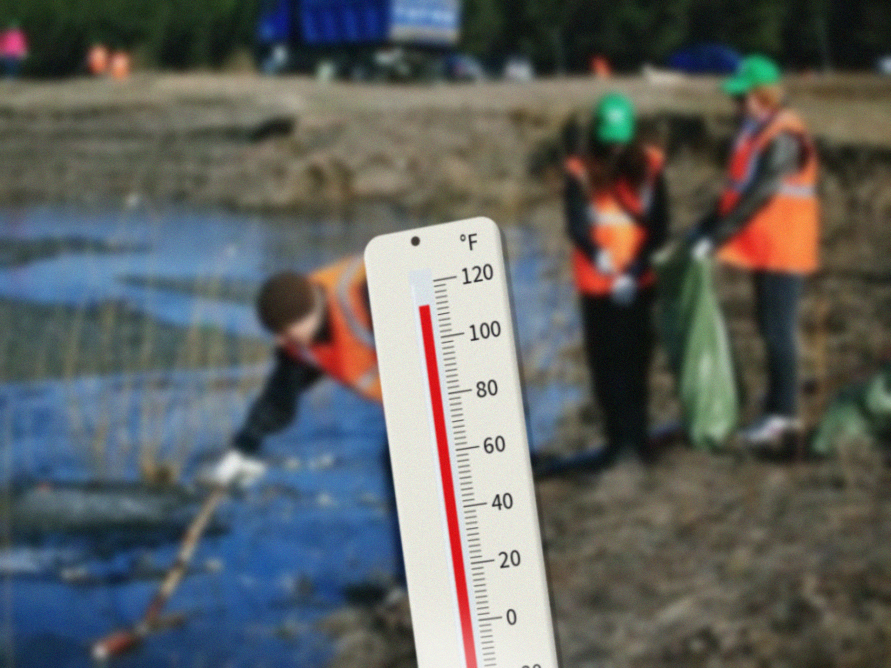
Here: 112 °F
